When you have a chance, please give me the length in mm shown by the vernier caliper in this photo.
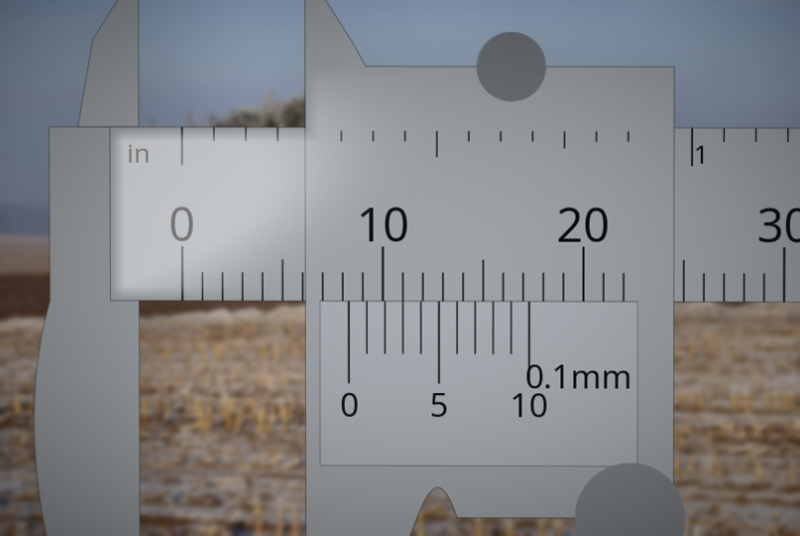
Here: 8.3 mm
